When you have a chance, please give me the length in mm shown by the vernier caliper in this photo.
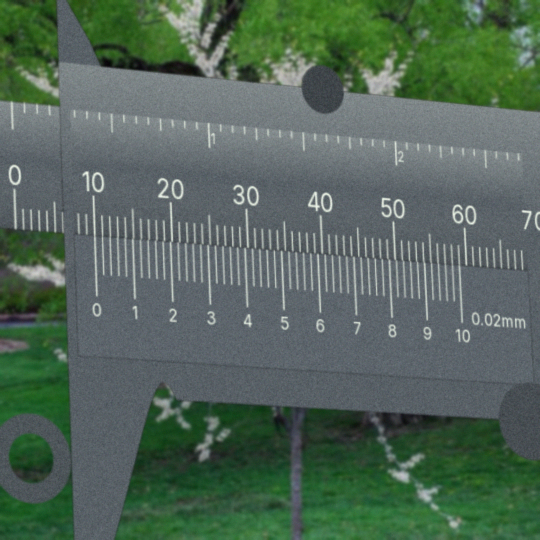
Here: 10.0 mm
